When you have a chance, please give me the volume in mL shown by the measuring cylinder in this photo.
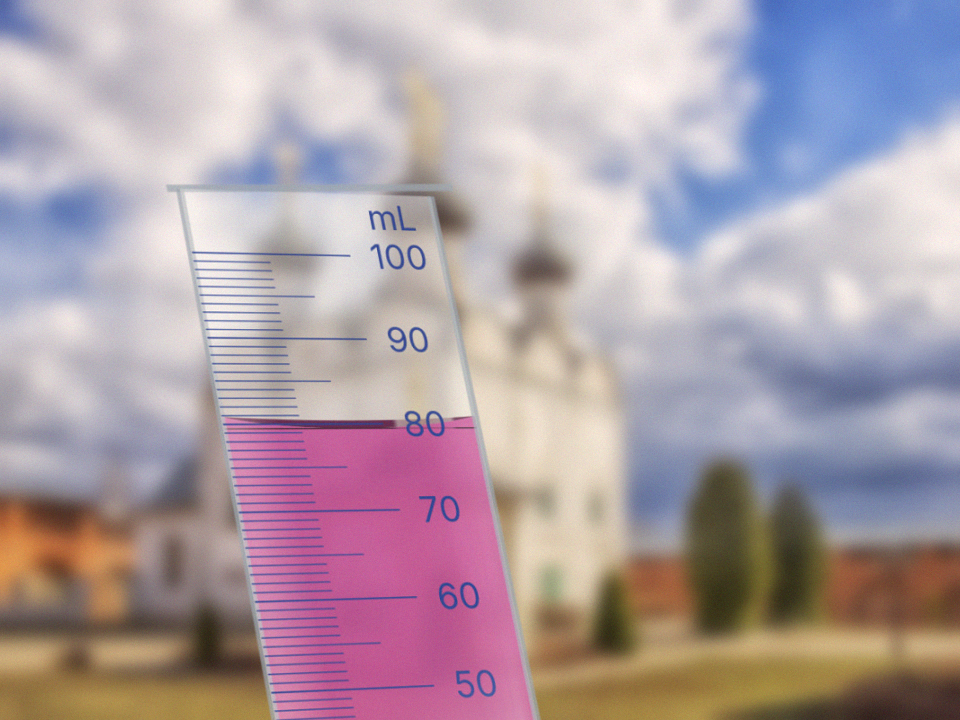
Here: 79.5 mL
